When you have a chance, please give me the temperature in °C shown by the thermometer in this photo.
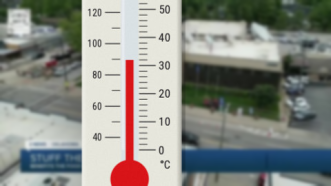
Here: 32 °C
